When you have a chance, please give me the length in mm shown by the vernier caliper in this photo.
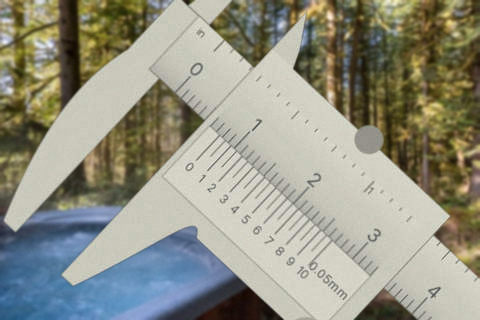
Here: 7.6 mm
